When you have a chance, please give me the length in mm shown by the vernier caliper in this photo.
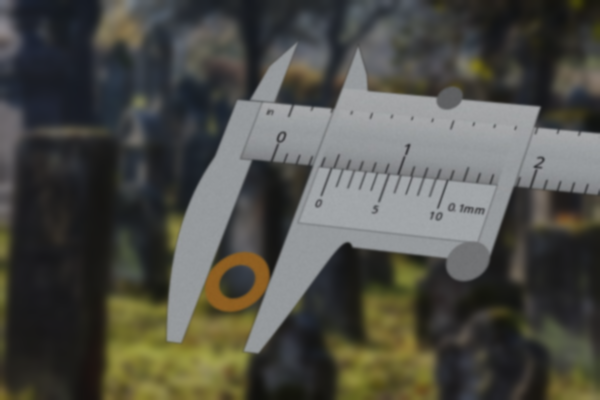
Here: 4.8 mm
